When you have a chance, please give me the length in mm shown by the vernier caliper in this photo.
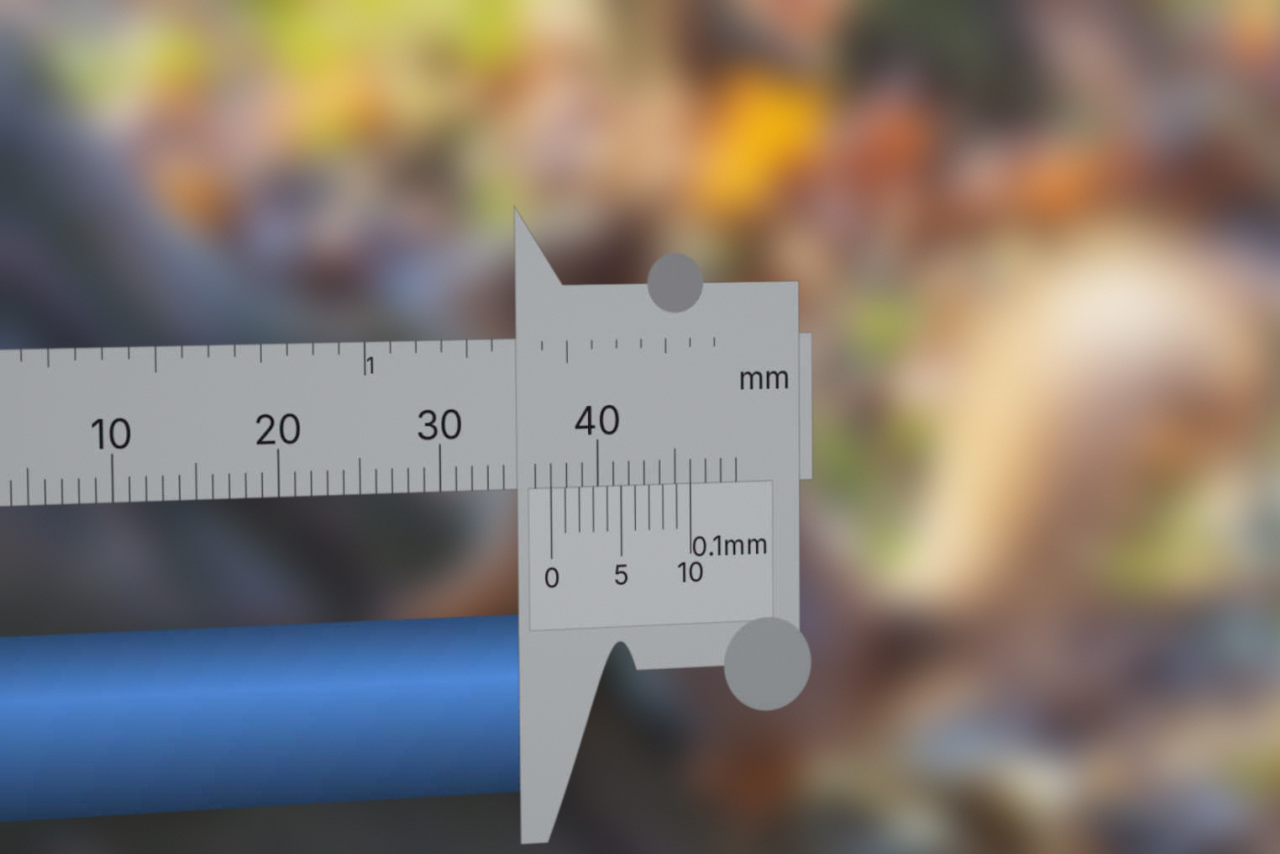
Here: 37.0 mm
